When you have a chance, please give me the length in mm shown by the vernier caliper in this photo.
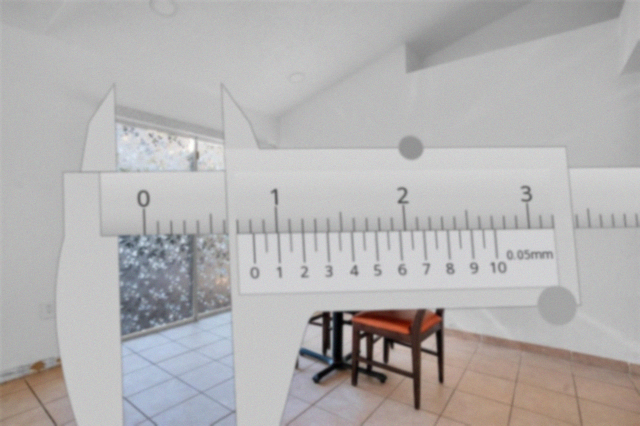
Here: 8.2 mm
